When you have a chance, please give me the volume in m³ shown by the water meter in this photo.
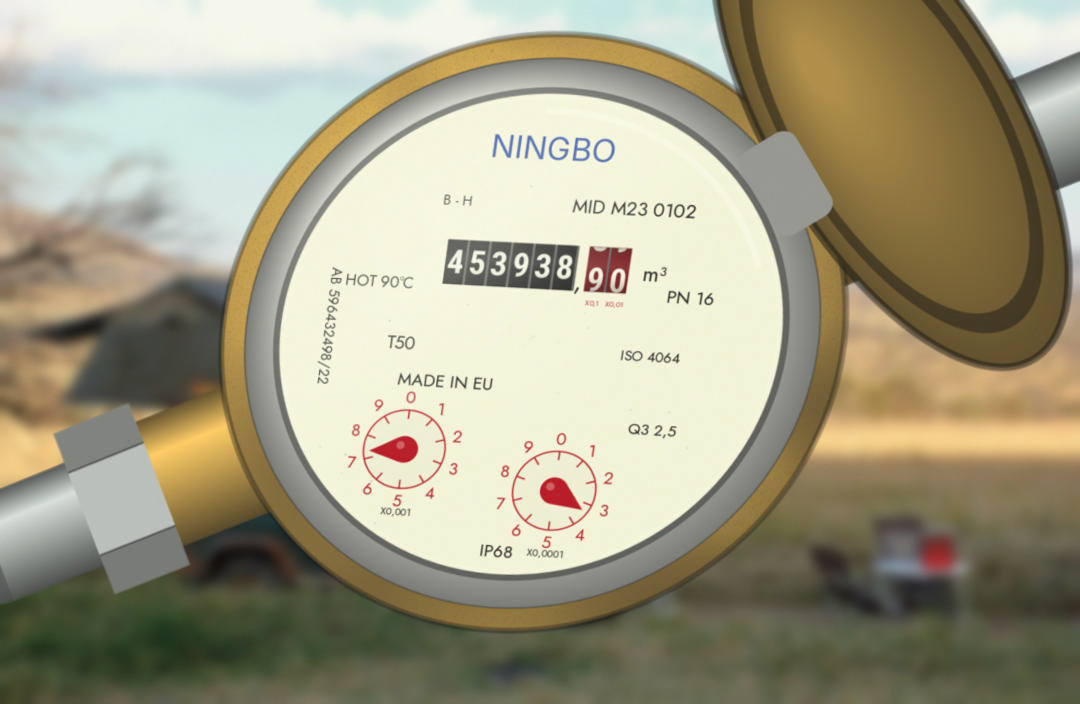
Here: 453938.8973 m³
